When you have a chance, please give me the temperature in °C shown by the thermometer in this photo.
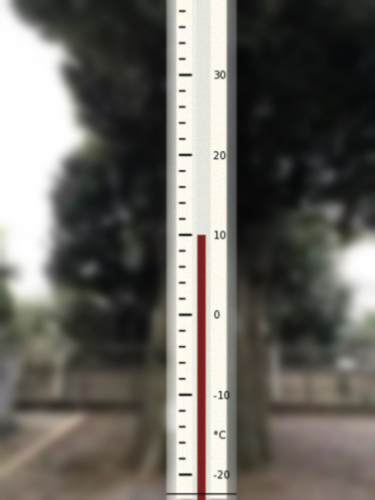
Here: 10 °C
